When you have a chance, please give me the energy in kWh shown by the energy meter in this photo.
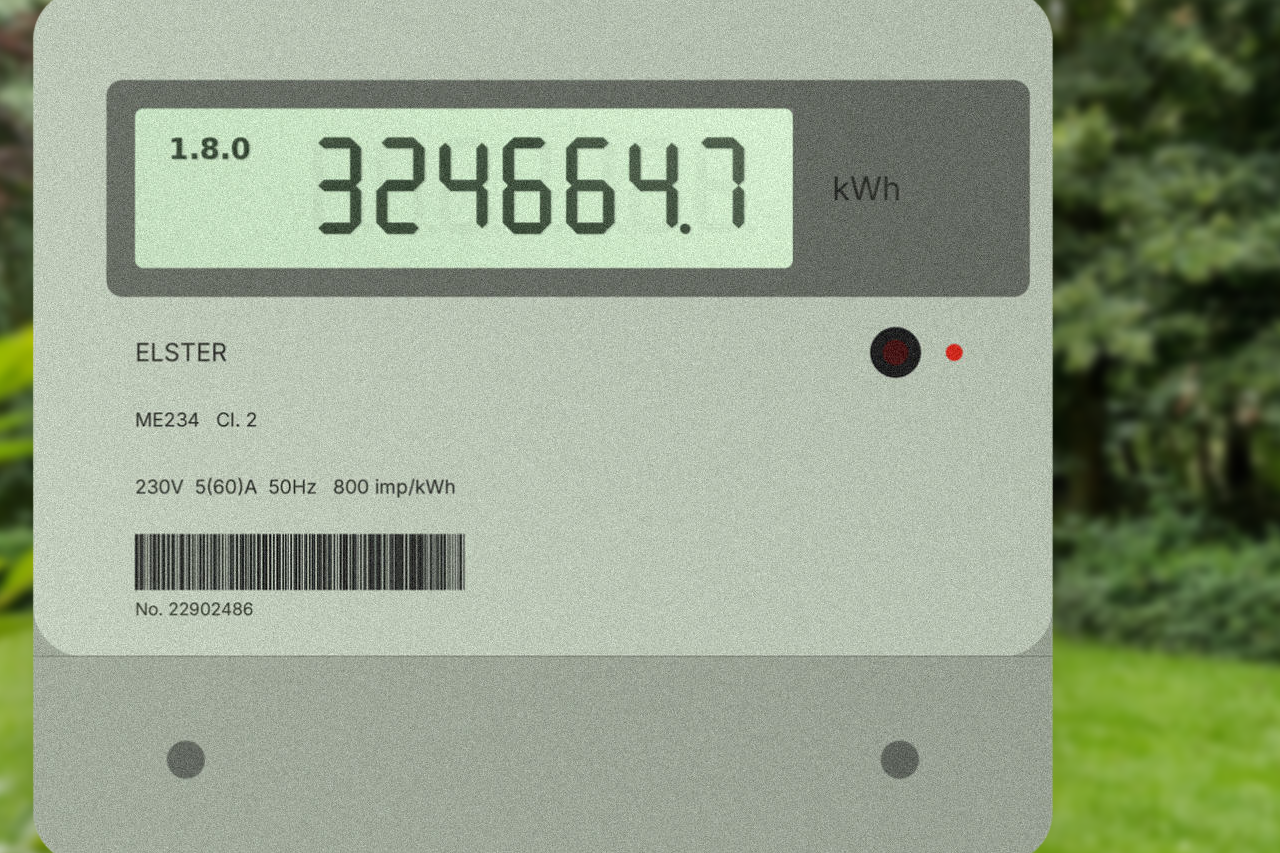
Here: 324664.7 kWh
